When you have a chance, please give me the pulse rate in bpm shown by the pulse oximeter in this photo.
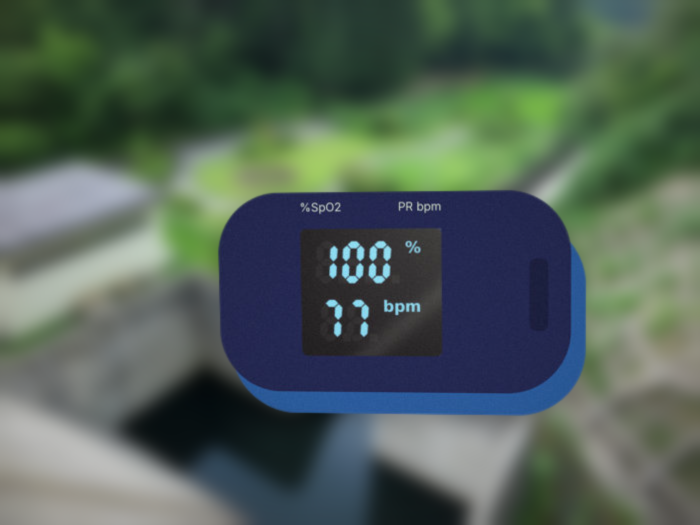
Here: 77 bpm
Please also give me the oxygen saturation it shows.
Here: 100 %
